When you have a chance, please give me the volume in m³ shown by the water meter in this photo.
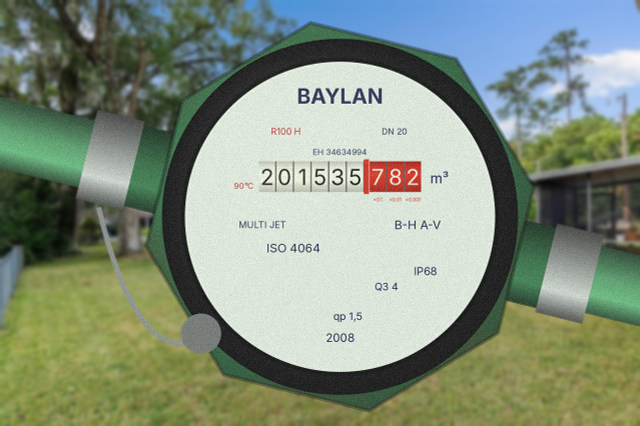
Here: 201535.782 m³
